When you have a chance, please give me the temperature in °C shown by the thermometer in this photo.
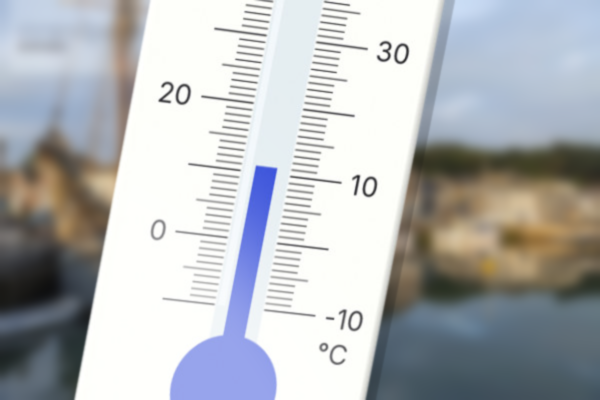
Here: 11 °C
